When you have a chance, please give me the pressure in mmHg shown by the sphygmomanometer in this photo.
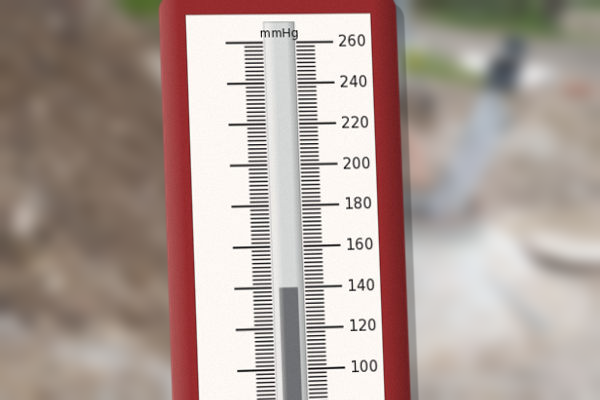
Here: 140 mmHg
